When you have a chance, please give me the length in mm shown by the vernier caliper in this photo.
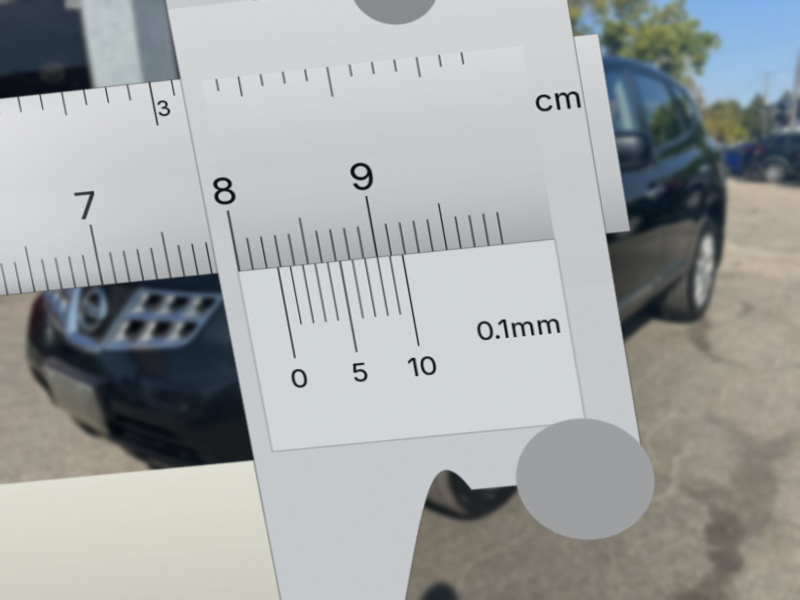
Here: 82.8 mm
